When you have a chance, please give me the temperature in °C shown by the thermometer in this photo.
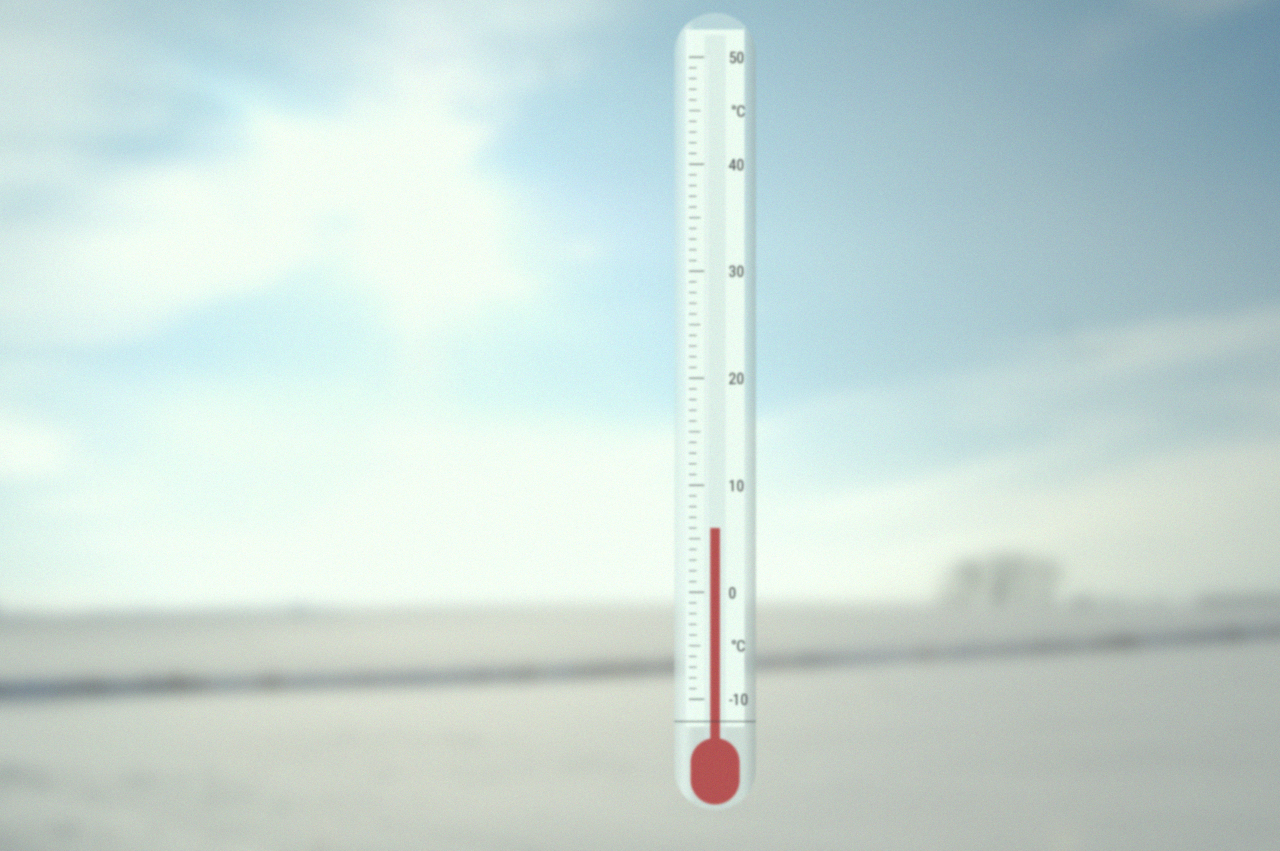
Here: 6 °C
